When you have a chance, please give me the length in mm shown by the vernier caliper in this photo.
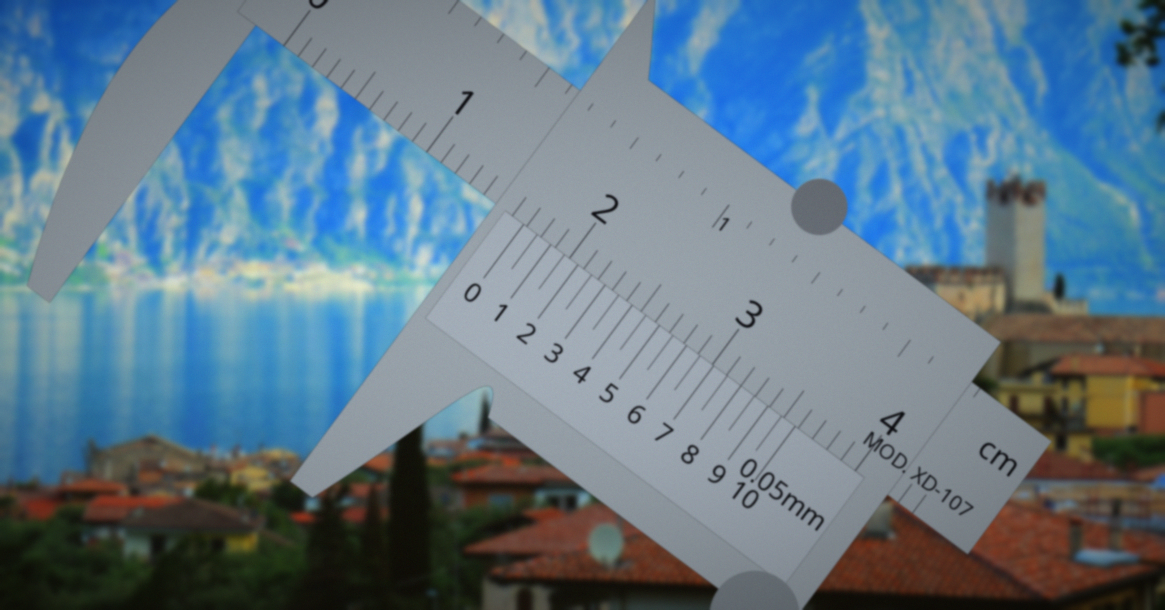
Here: 16.8 mm
